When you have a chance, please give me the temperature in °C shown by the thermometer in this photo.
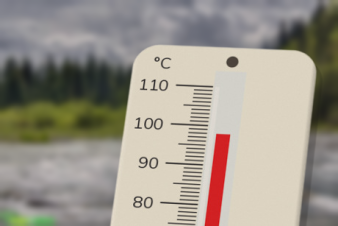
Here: 98 °C
